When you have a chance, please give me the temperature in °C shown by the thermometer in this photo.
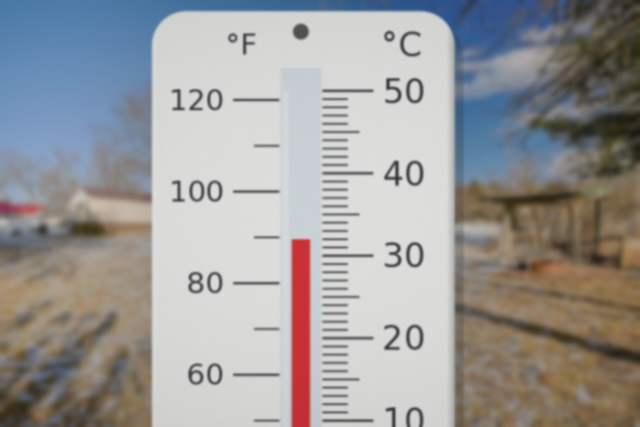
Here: 32 °C
